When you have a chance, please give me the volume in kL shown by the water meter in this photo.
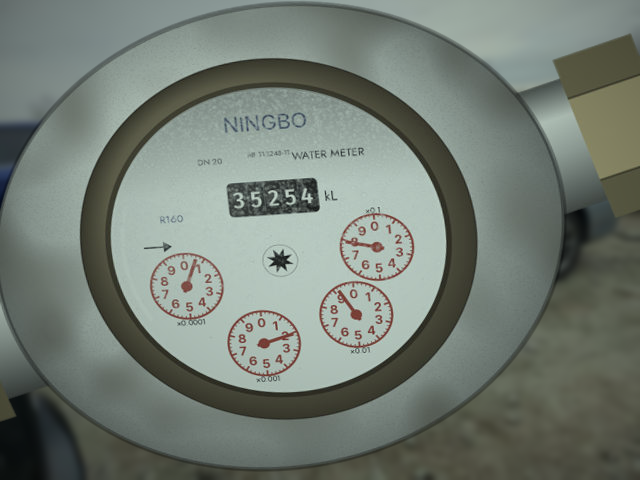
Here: 35254.7920 kL
